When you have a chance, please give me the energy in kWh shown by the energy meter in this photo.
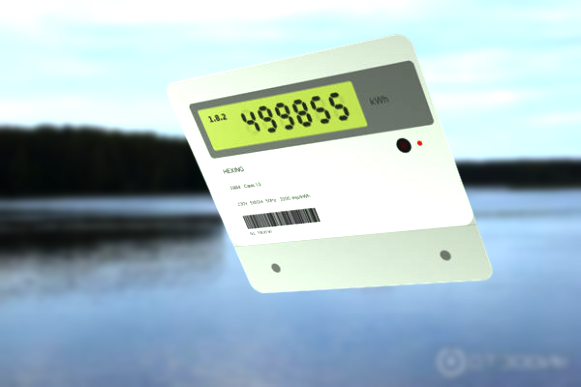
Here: 499855 kWh
